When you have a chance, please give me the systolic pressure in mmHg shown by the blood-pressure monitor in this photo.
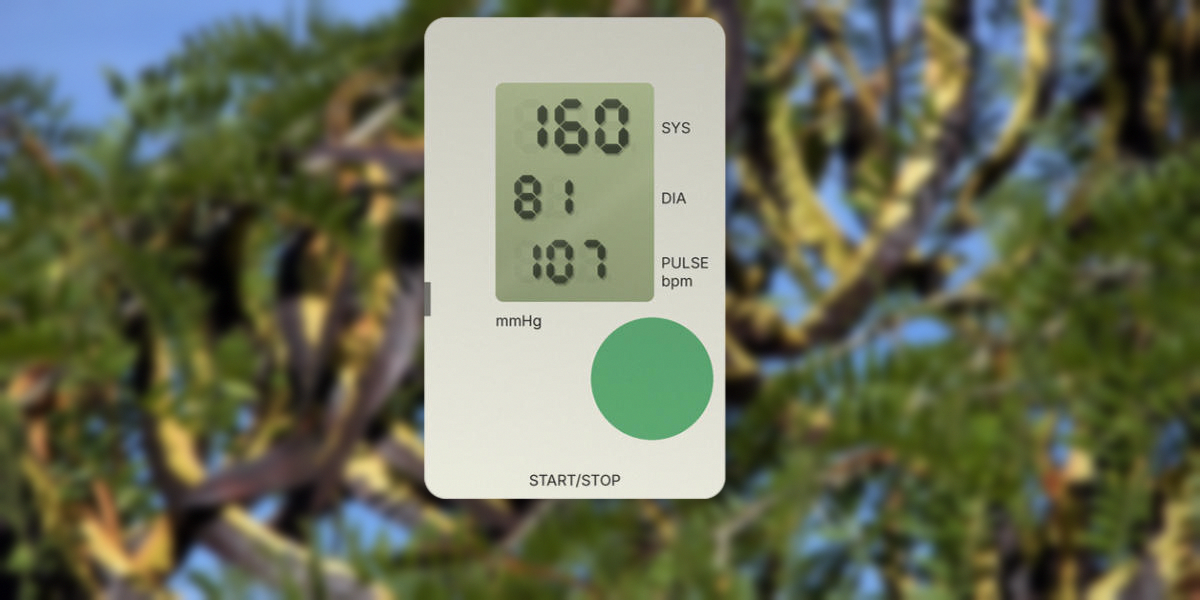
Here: 160 mmHg
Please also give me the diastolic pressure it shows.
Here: 81 mmHg
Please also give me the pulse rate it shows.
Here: 107 bpm
